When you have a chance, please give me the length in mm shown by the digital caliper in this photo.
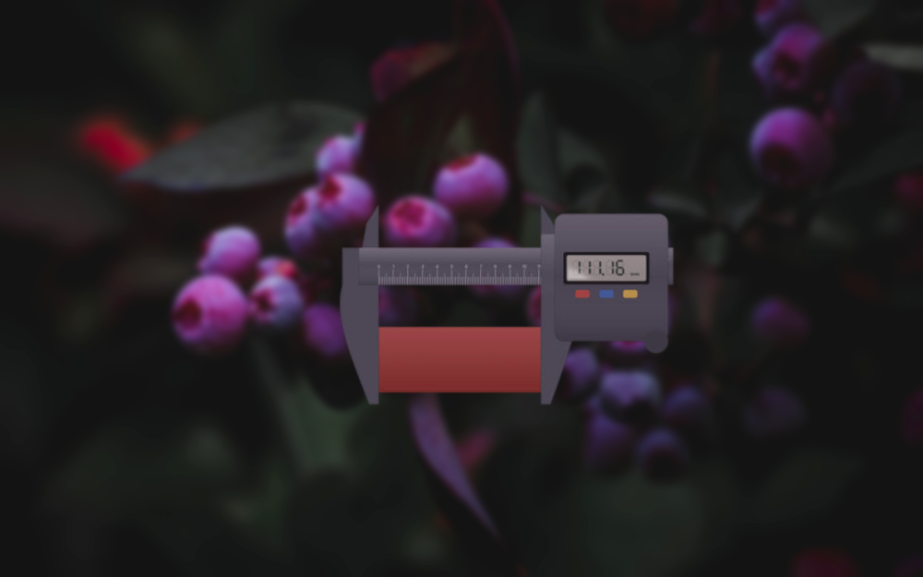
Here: 111.16 mm
